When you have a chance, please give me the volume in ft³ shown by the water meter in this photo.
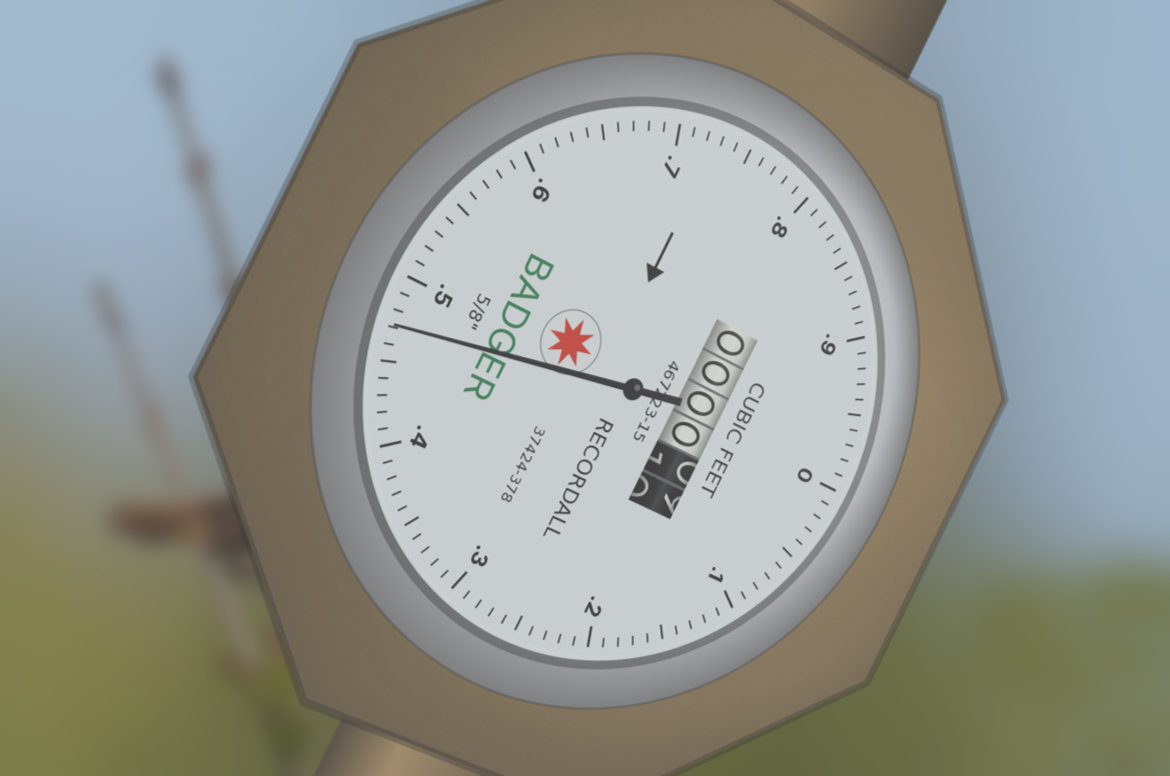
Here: 9.47 ft³
